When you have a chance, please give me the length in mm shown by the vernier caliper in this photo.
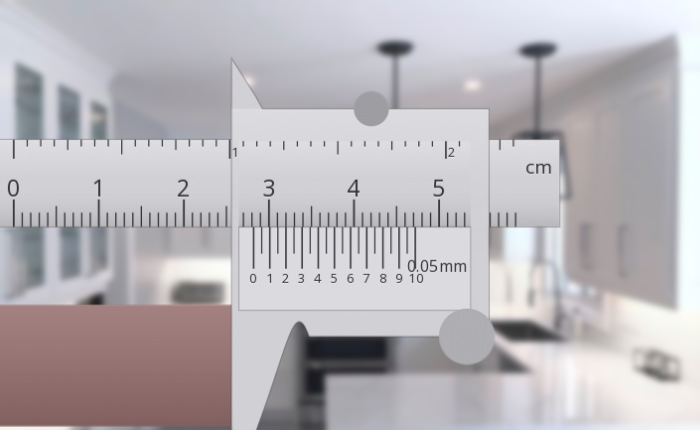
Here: 28.2 mm
